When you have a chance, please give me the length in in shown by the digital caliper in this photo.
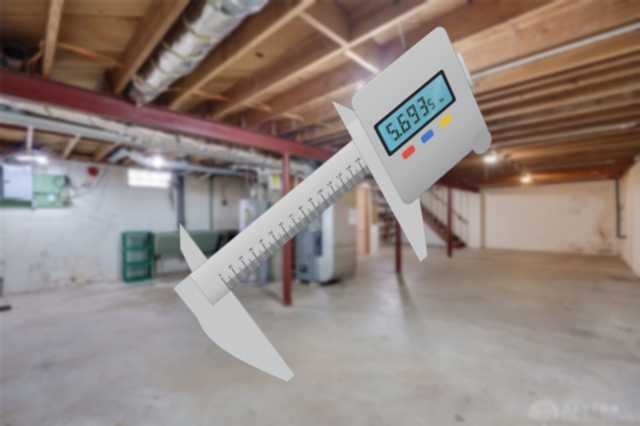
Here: 5.6935 in
